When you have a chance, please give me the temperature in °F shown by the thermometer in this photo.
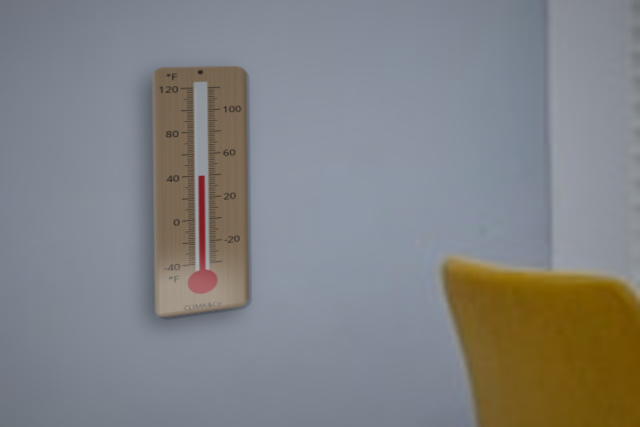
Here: 40 °F
